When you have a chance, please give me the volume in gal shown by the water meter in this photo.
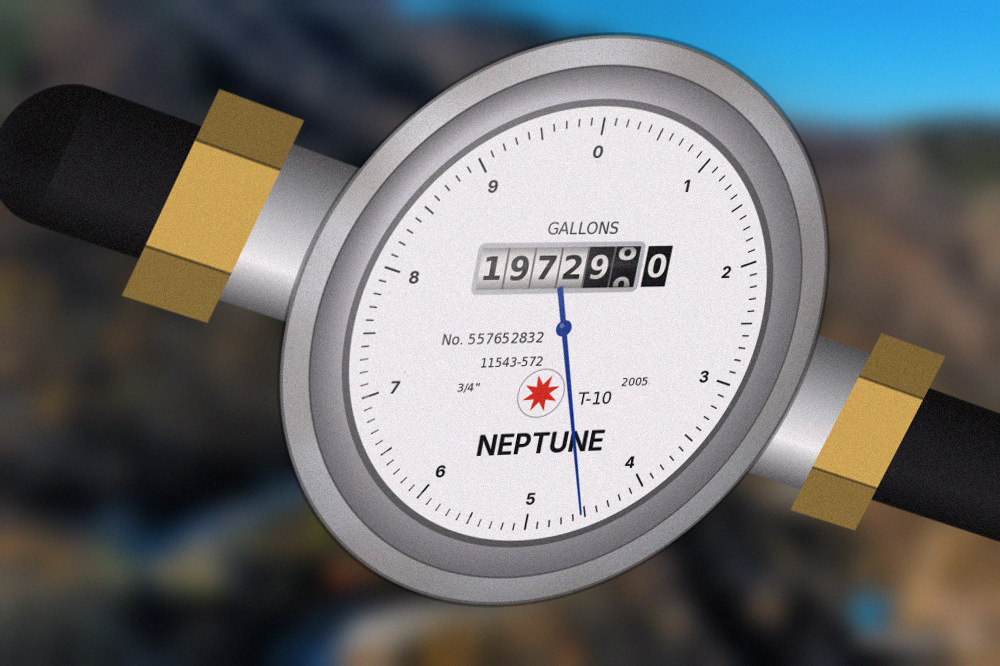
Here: 1972984.5 gal
